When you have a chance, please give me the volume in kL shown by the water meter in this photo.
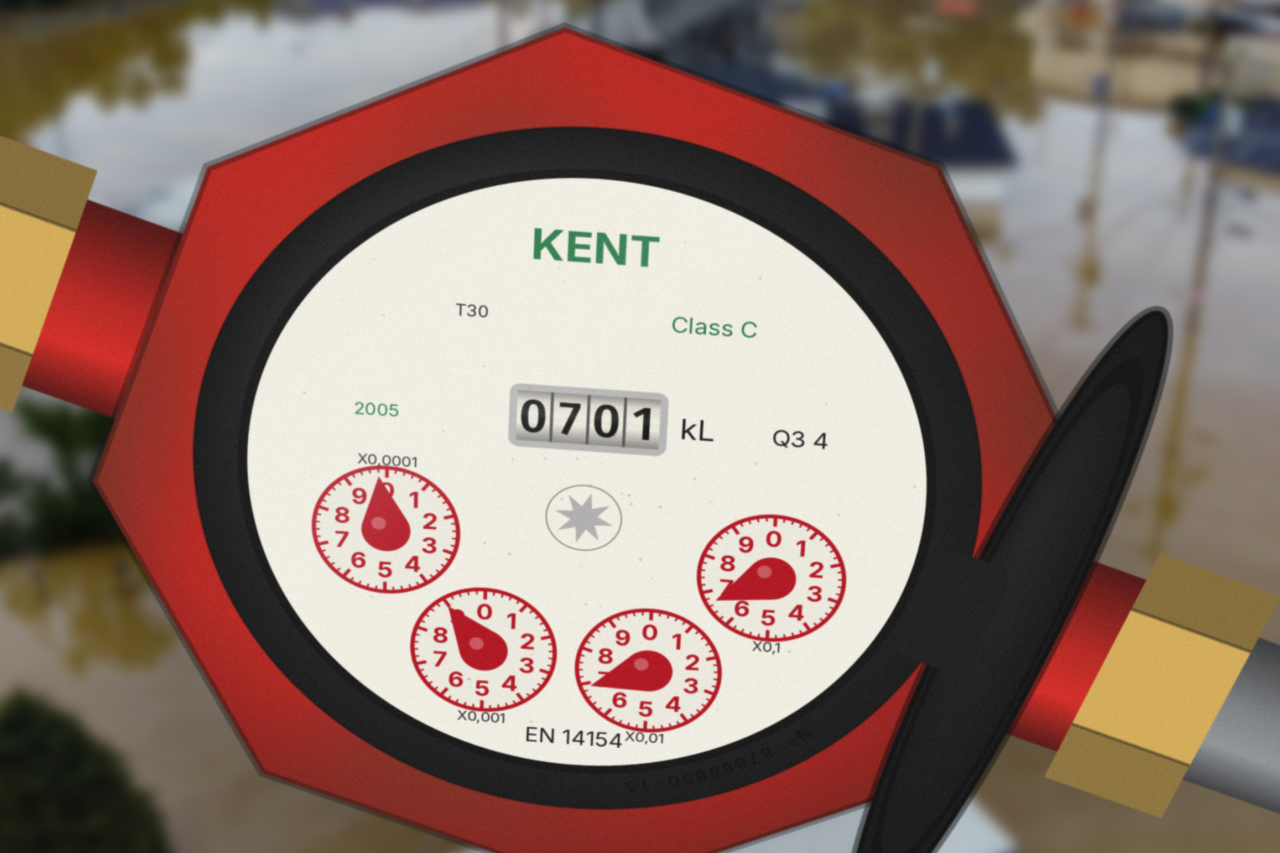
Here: 701.6689 kL
